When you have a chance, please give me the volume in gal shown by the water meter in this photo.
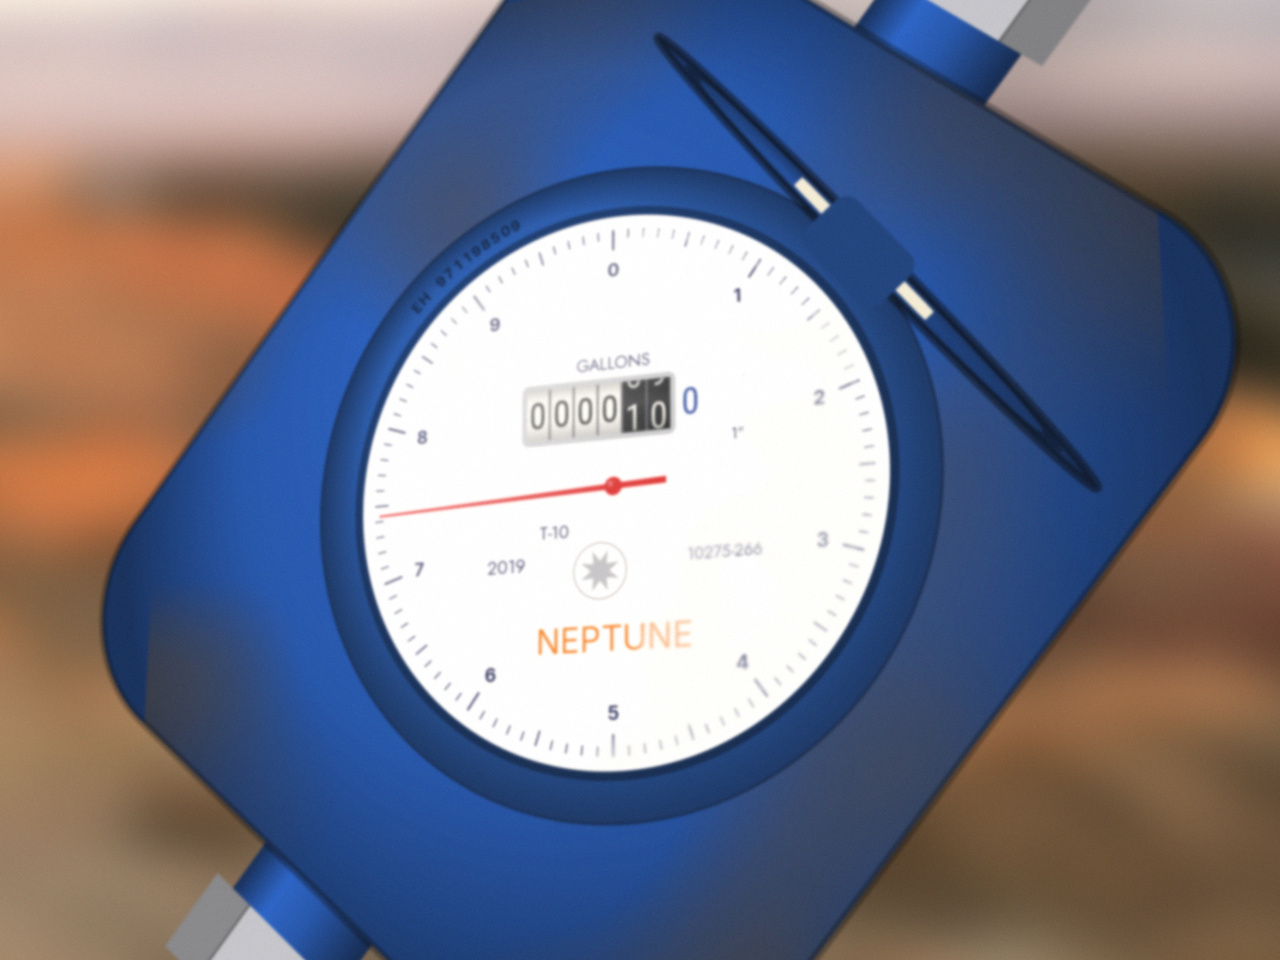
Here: 97.4 gal
